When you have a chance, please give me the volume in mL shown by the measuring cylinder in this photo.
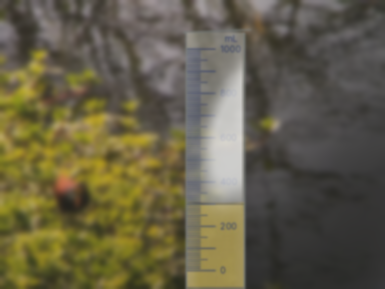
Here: 300 mL
